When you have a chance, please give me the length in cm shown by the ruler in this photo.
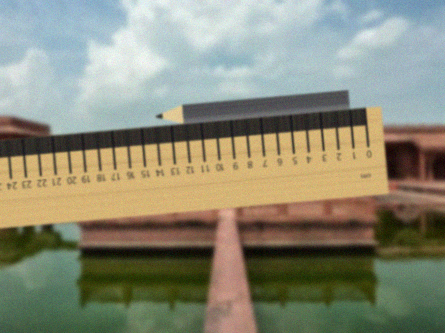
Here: 13 cm
